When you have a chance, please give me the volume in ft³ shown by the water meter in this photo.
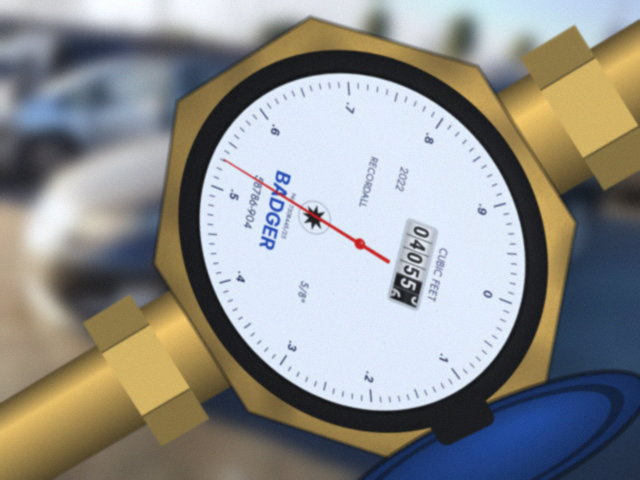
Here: 40555.53 ft³
